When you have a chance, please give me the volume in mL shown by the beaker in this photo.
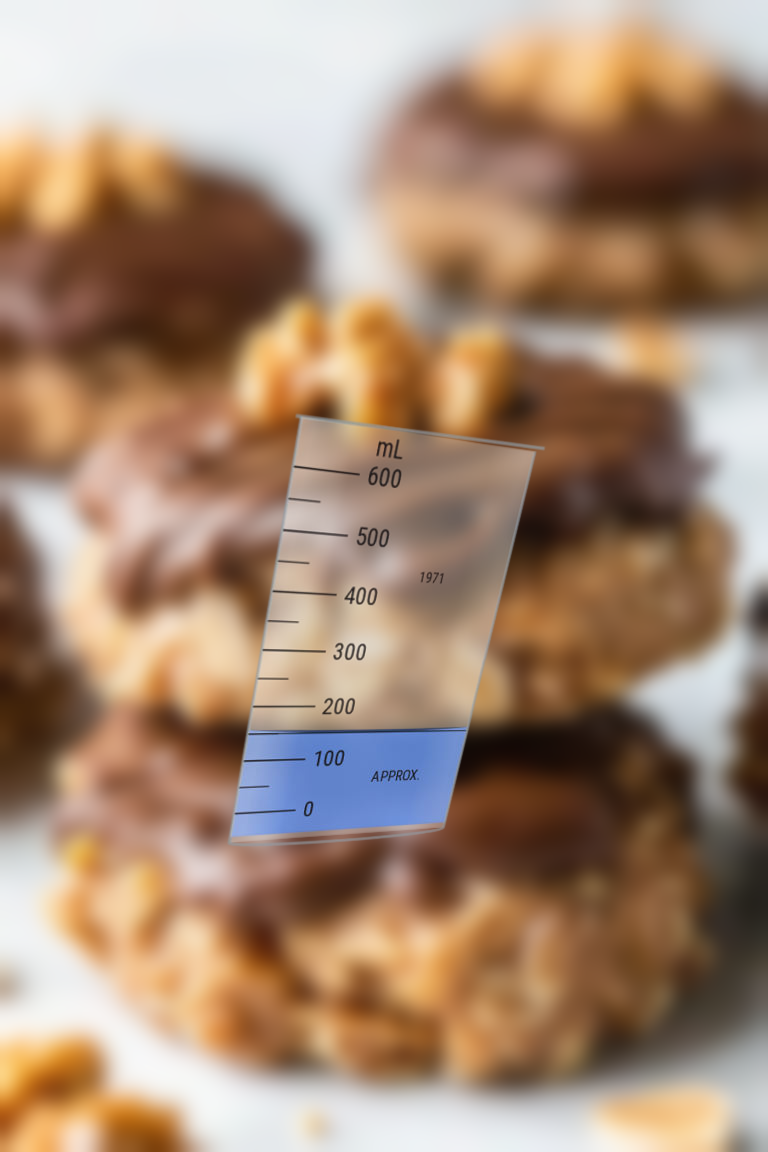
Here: 150 mL
